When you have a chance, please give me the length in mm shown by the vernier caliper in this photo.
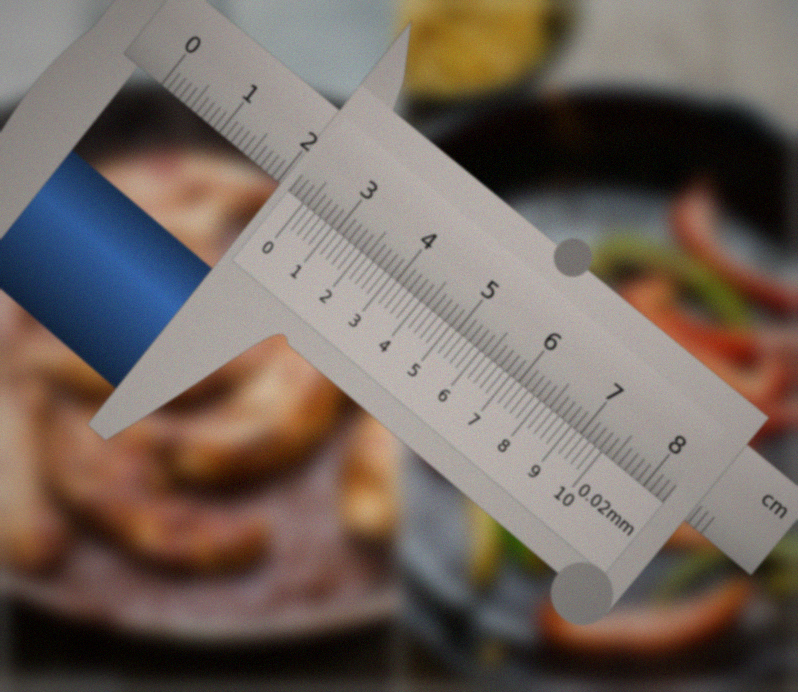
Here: 24.4 mm
